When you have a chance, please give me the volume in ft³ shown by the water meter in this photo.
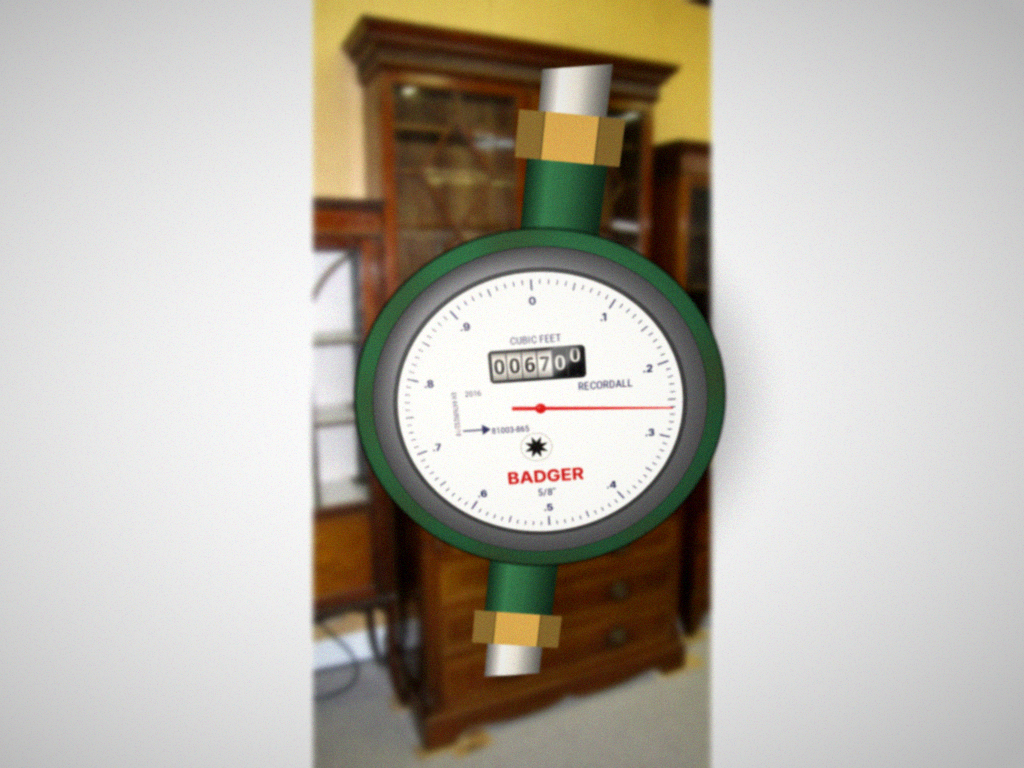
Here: 6700.26 ft³
